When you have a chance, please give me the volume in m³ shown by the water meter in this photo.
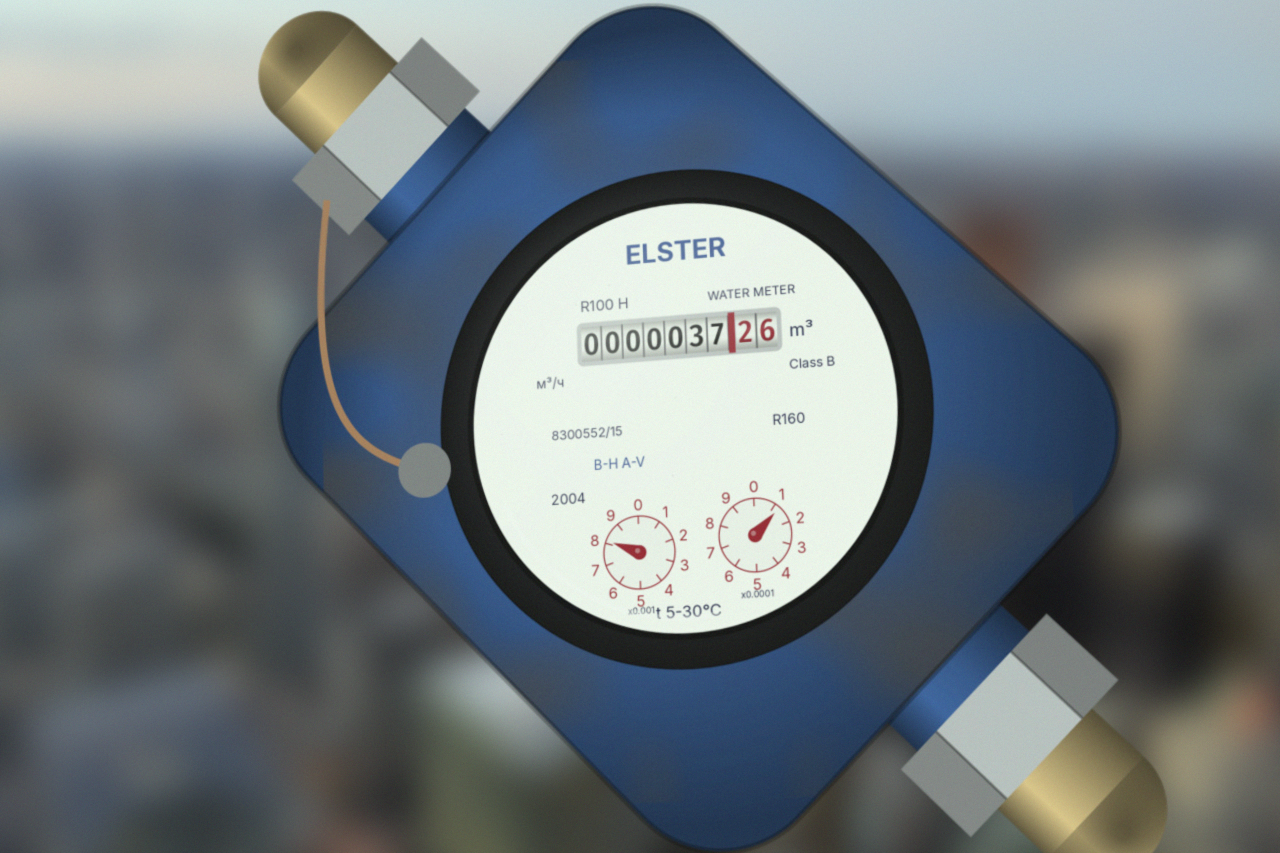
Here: 37.2681 m³
